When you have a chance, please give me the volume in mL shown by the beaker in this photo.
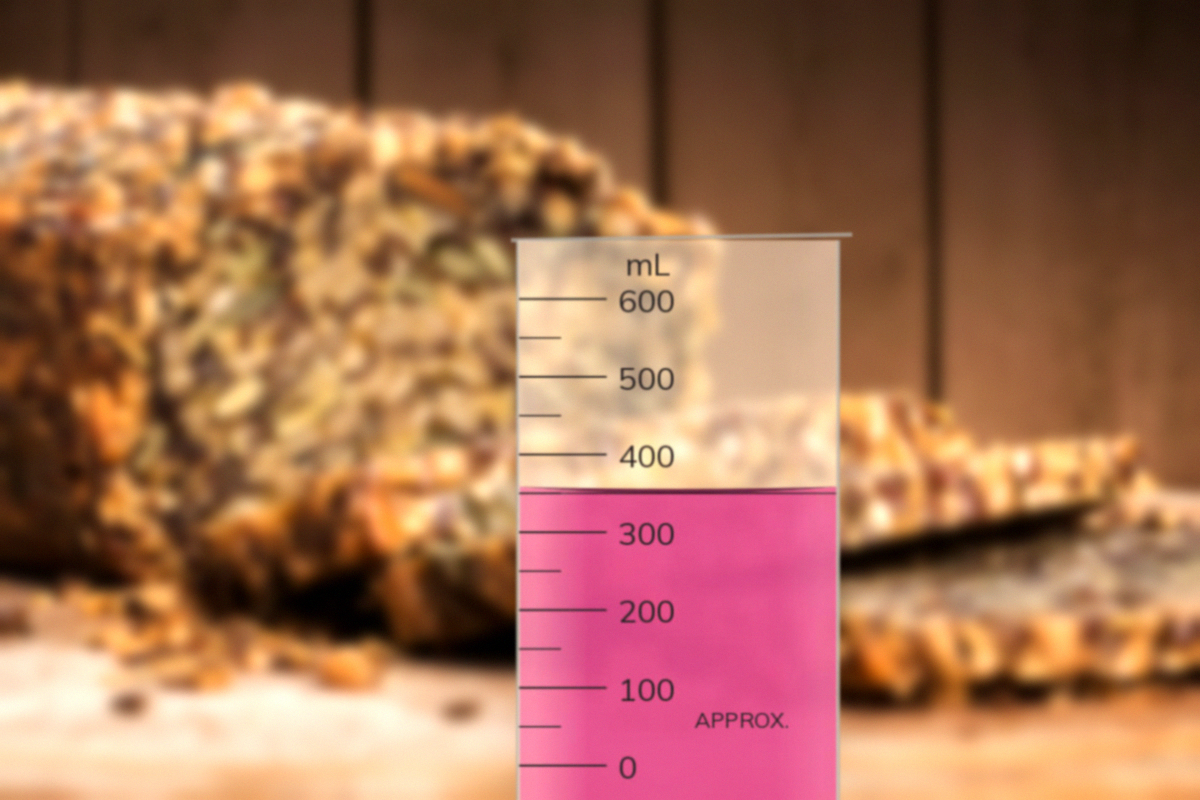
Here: 350 mL
